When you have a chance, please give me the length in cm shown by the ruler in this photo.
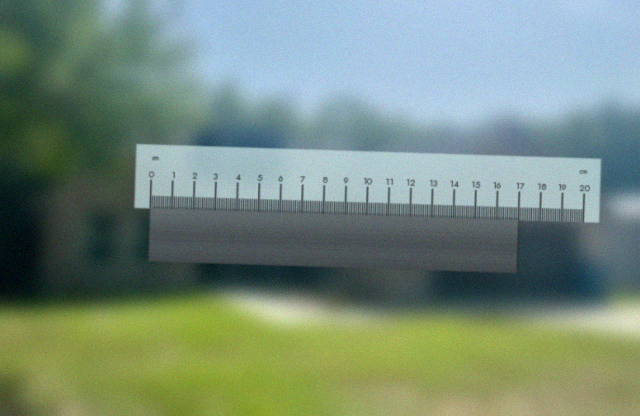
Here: 17 cm
